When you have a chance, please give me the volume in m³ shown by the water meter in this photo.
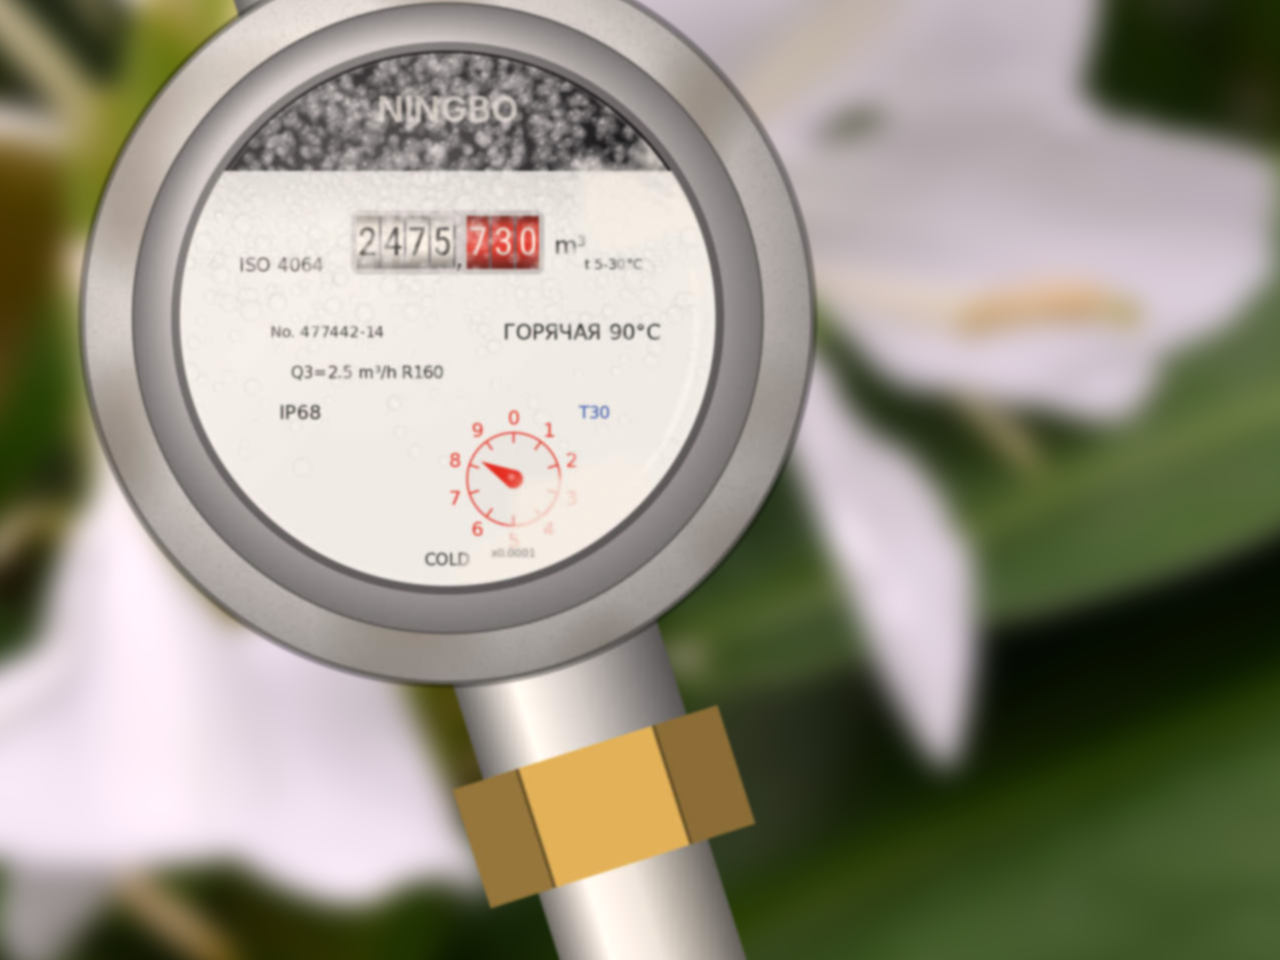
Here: 2475.7308 m³
